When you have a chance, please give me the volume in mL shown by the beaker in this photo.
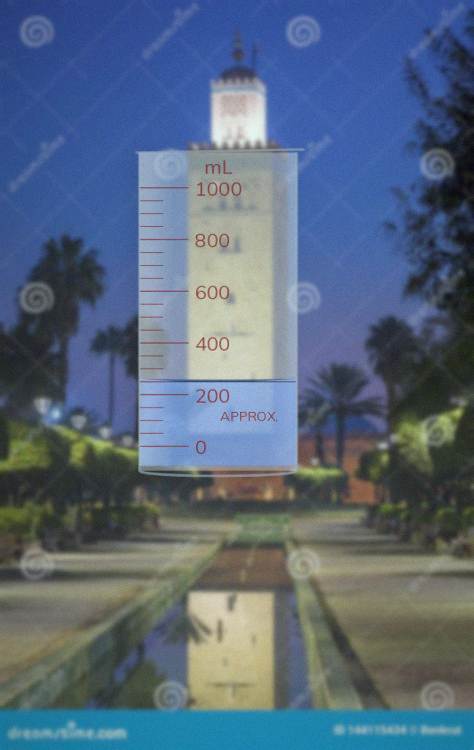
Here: 250 mL
